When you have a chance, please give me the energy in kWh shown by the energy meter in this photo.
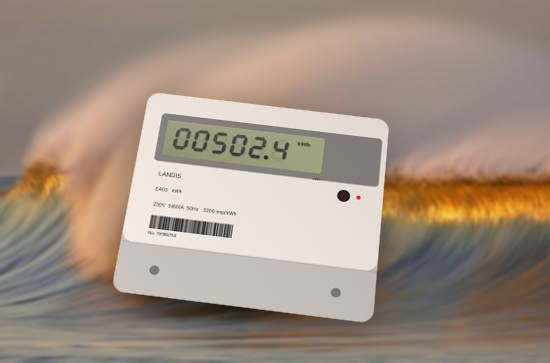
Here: 502.4 kWh
